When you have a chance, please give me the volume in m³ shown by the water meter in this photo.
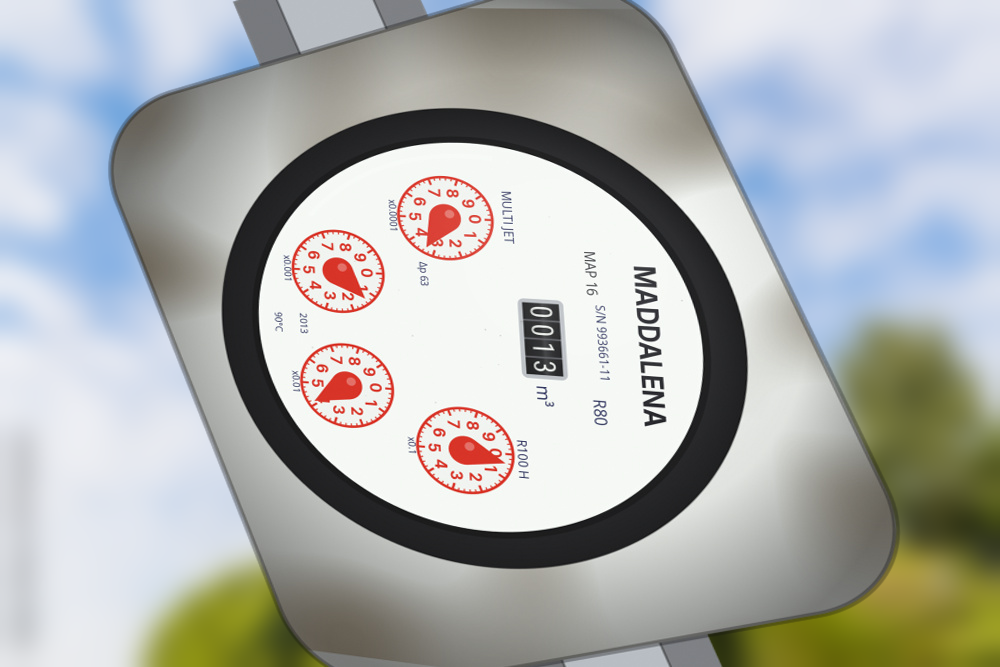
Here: 13.0413 m³
